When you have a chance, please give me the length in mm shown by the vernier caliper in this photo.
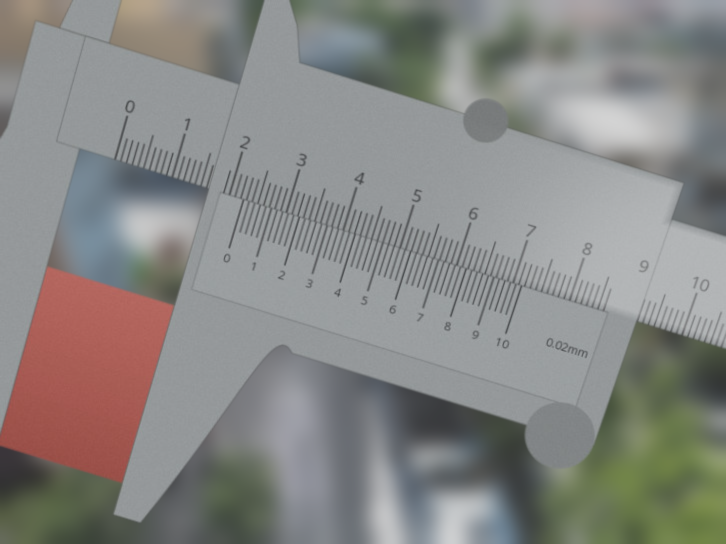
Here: 22.5 mm
